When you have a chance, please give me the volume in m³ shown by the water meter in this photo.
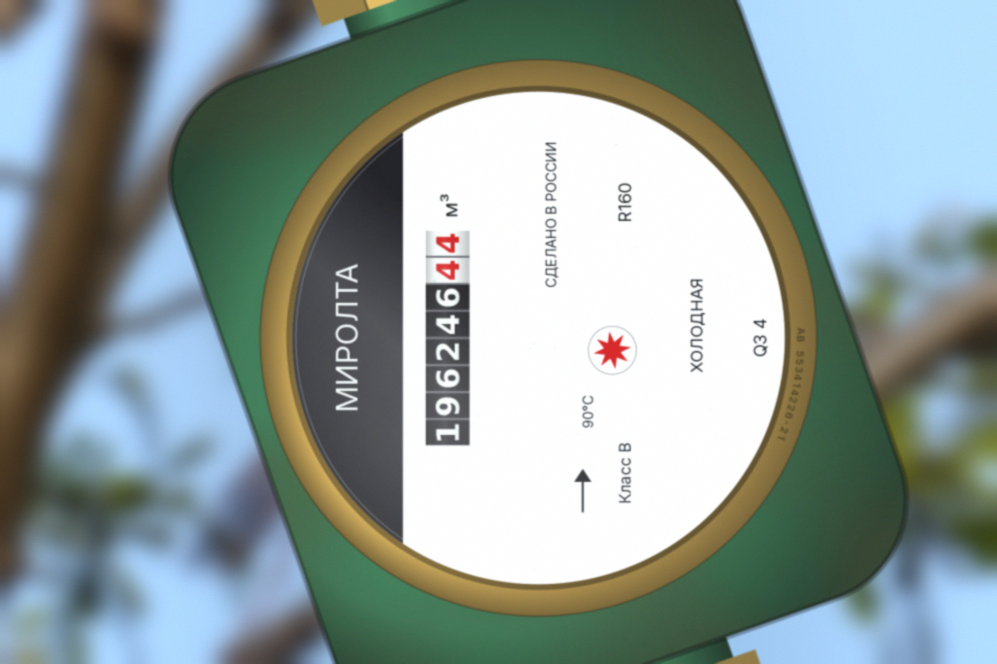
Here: 196246.44 m³
